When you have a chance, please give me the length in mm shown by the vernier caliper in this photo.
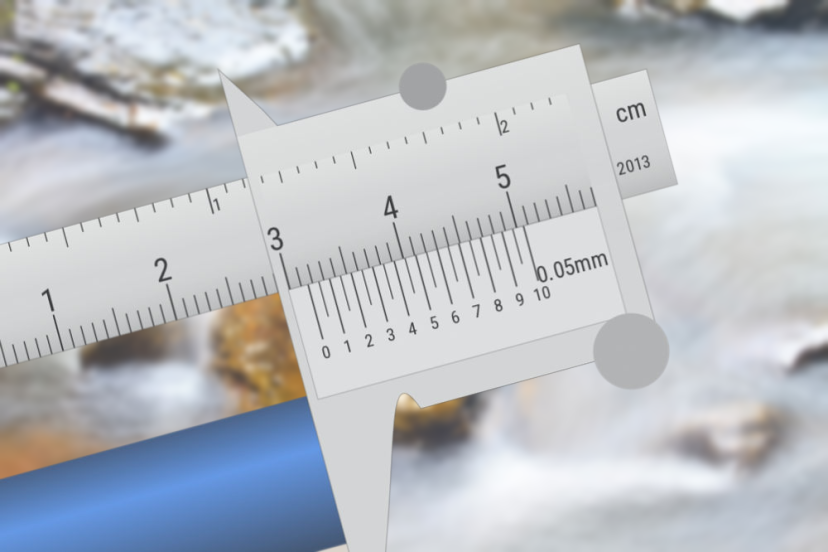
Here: 31.6 mm
